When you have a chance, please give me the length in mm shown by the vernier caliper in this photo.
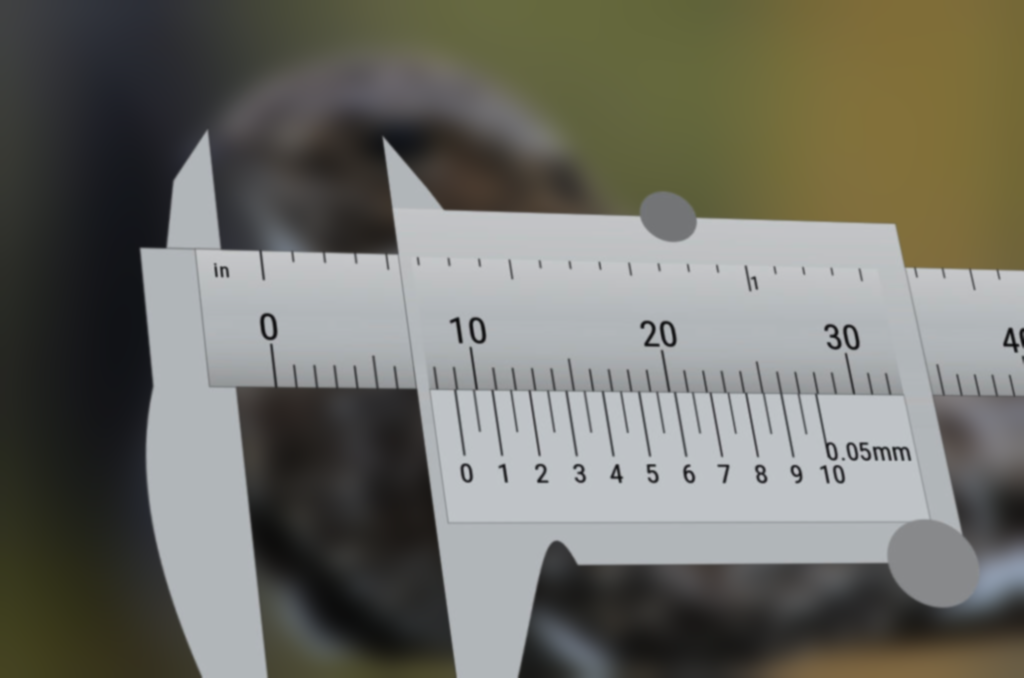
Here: 8.9 mm
